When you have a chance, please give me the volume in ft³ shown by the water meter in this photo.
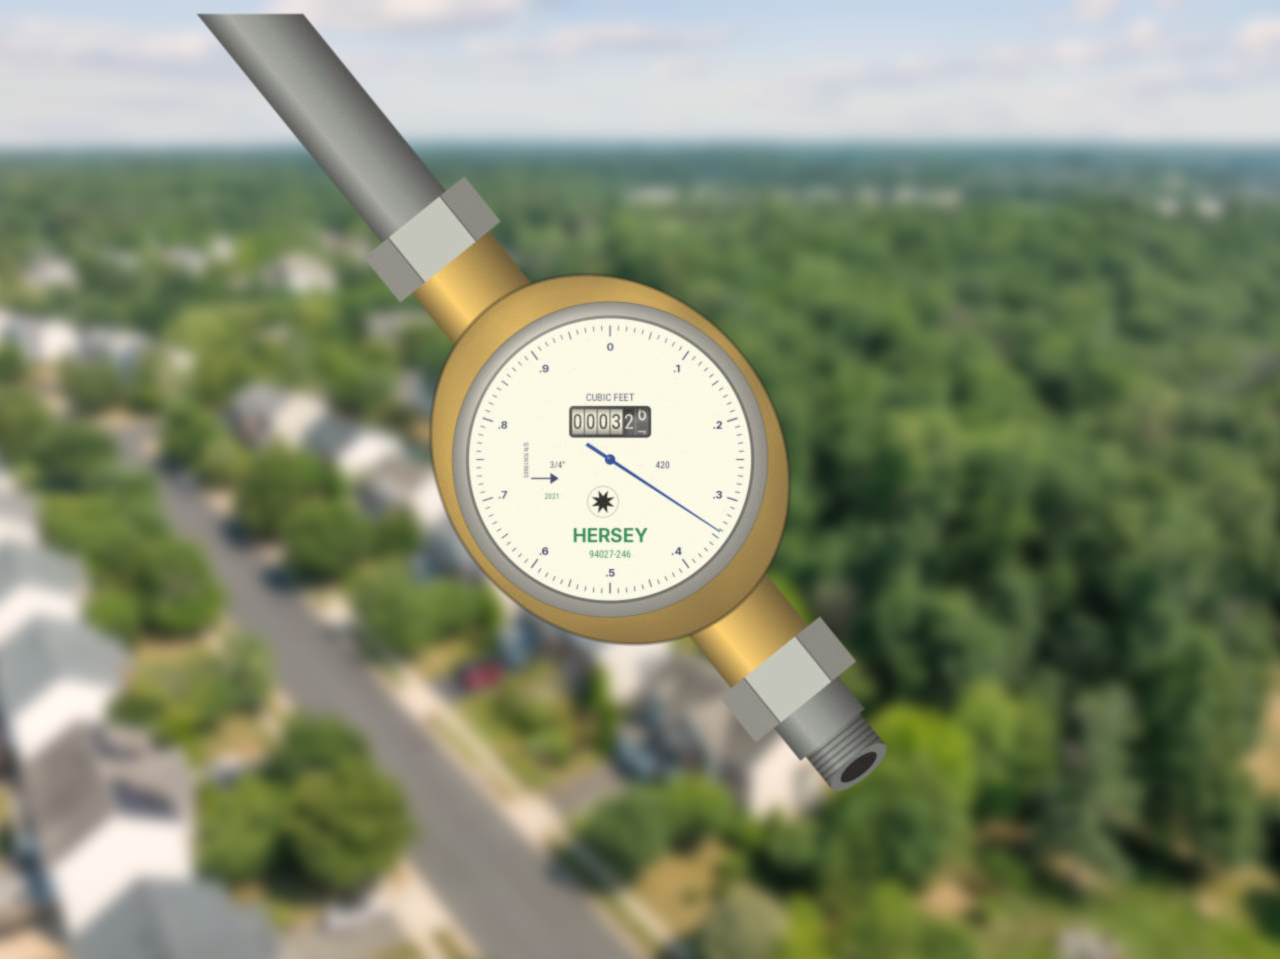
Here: 326.34 ft³
